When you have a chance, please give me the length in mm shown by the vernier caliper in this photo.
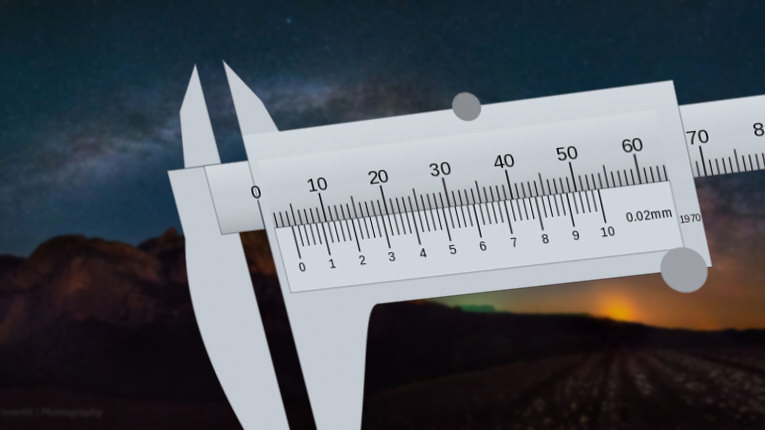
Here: 4.4 mm
